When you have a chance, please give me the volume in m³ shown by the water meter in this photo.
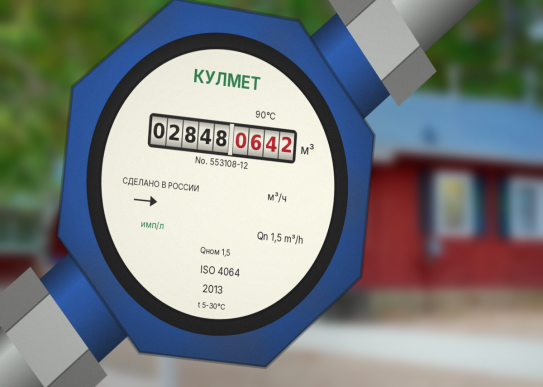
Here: 2848.0642 m³
